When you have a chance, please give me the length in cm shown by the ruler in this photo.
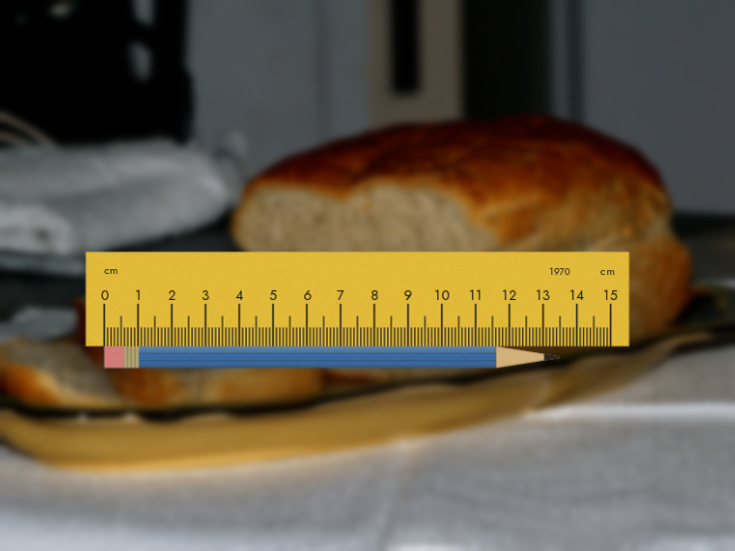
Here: 13.5 cm
